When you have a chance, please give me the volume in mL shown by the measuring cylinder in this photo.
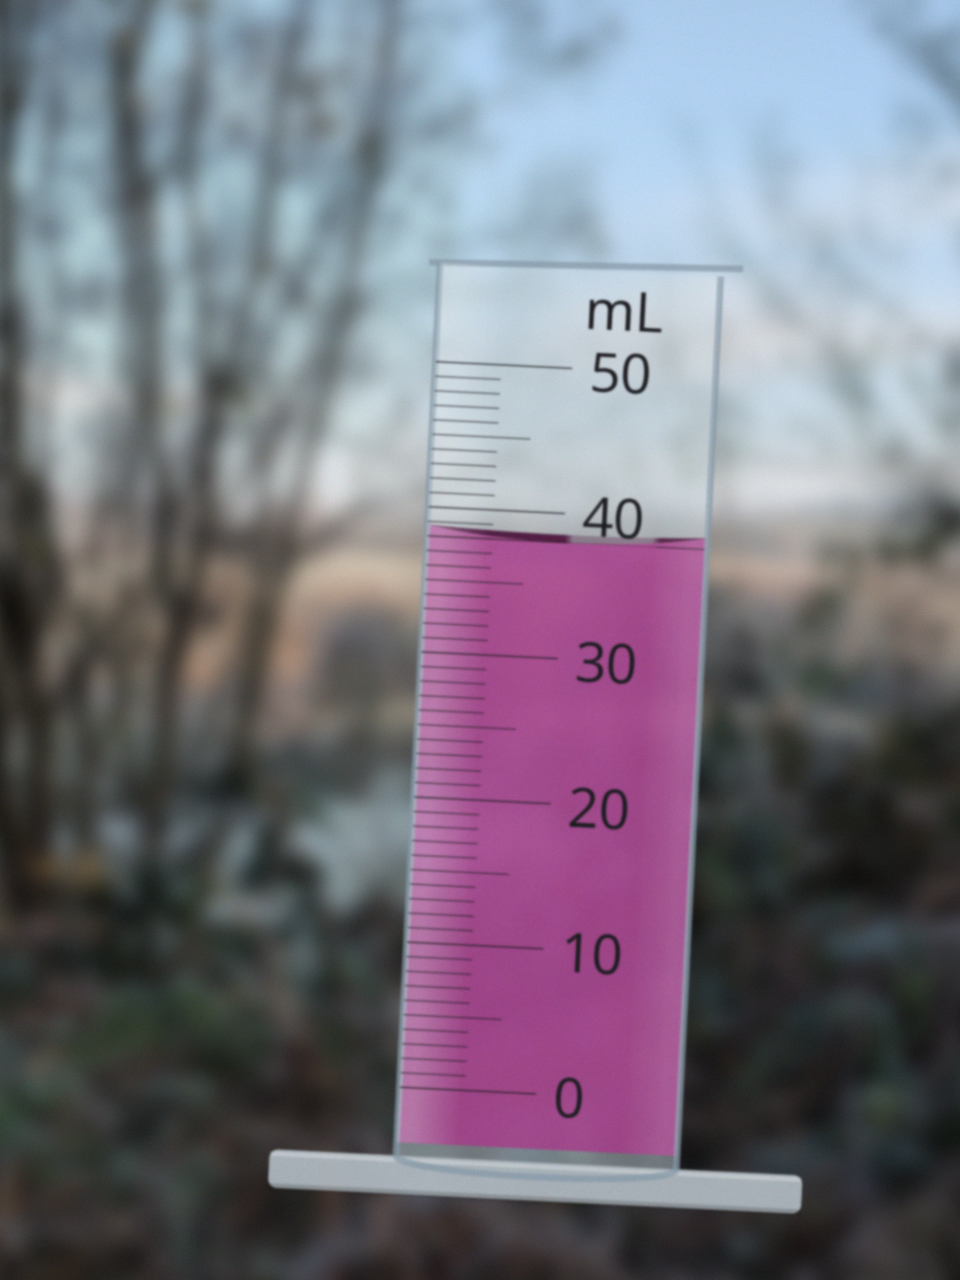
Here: 38 mL
